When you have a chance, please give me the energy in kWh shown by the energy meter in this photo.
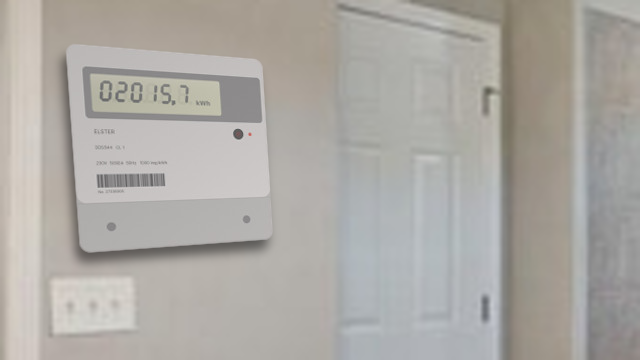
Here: 2015.7 kWh
